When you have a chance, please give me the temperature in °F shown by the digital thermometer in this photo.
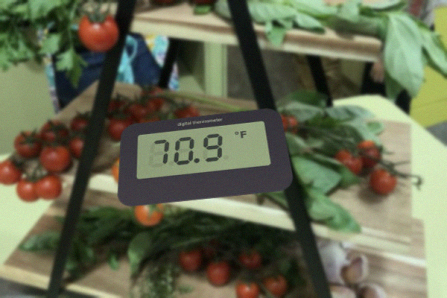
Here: 70.9 °F
